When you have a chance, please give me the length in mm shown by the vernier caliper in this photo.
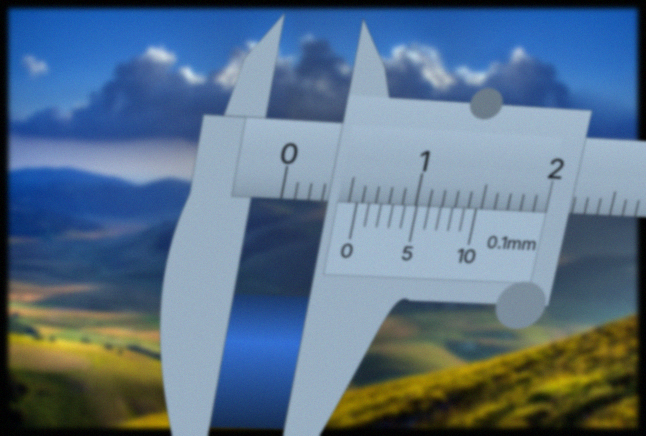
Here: 5.6 mm
